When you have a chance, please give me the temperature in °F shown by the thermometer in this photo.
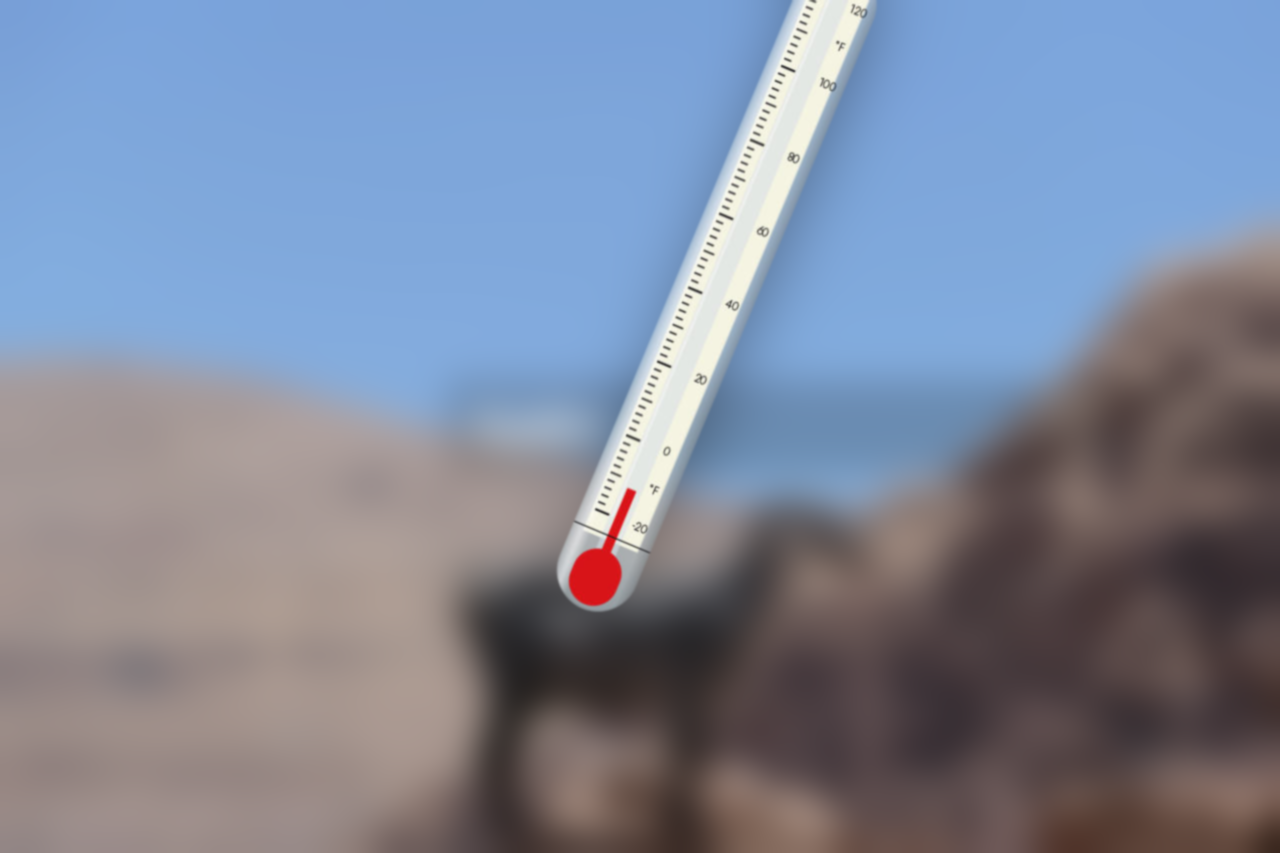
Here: -12 °F
